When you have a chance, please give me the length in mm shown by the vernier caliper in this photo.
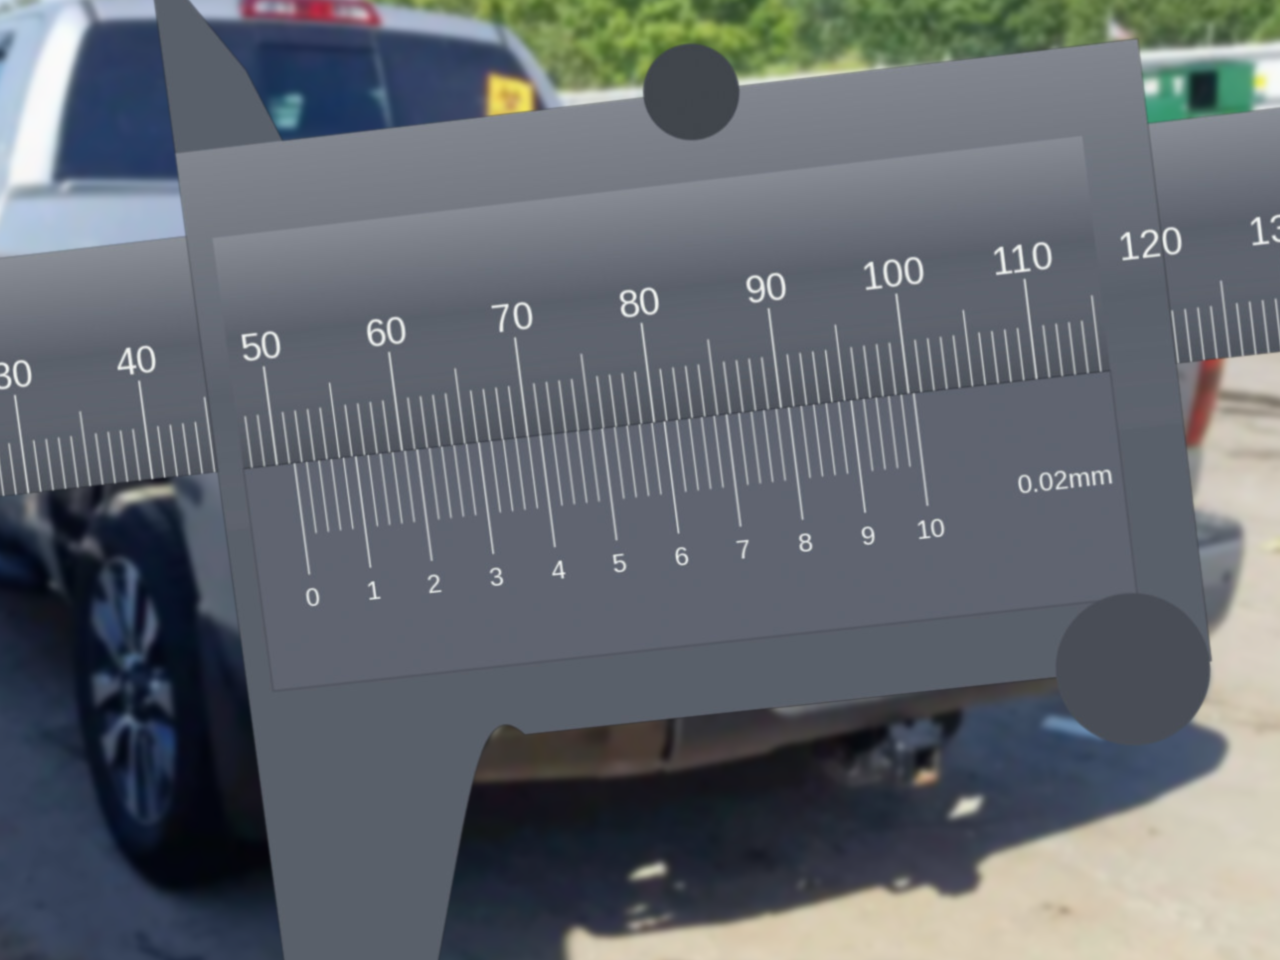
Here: 51.4 mm
